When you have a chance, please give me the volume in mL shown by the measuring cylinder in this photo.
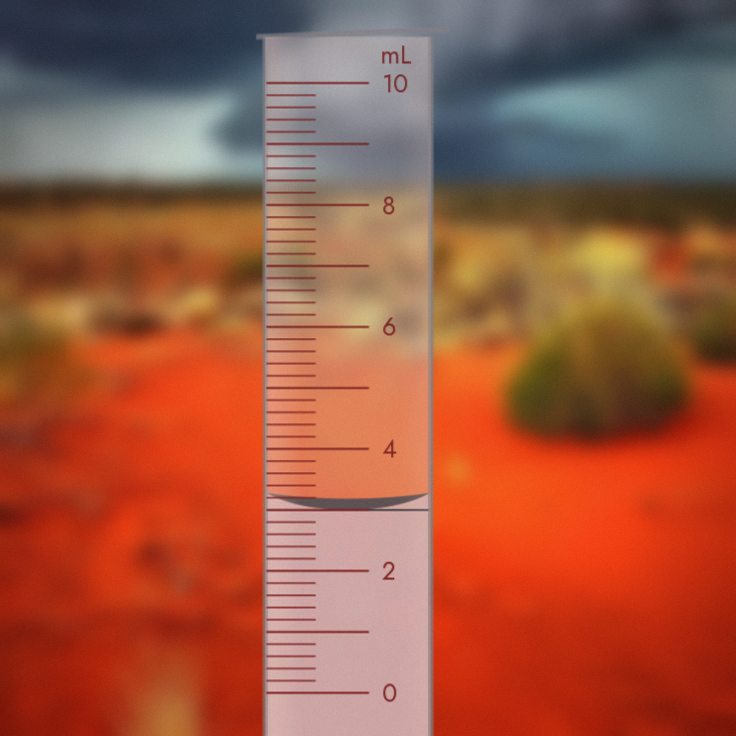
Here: 3 mL
